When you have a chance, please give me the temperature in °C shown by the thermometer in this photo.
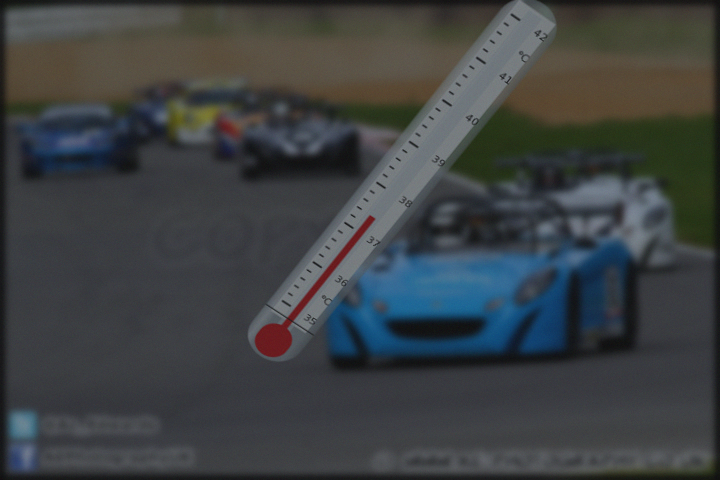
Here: 37.4 °C
